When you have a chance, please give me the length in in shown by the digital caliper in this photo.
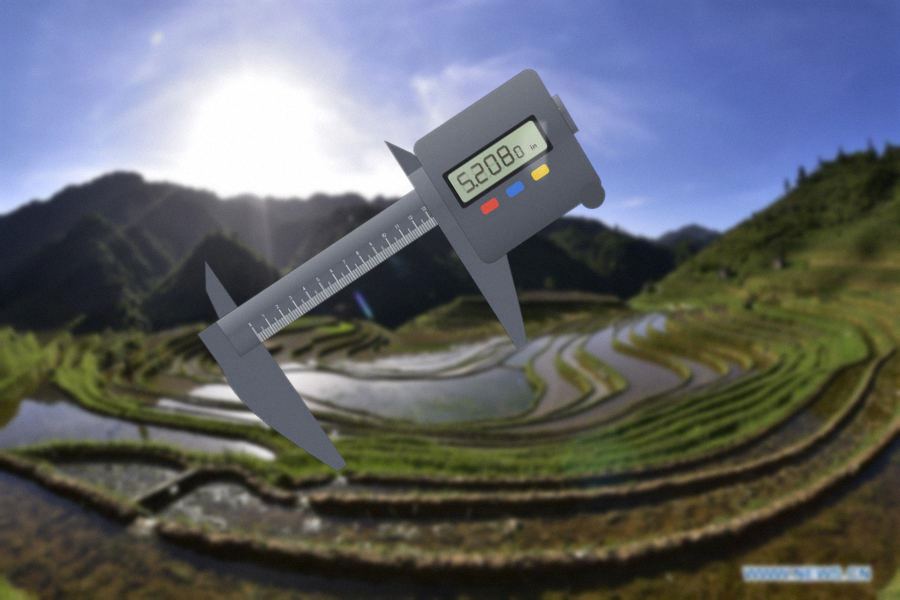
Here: 5.2080 in
